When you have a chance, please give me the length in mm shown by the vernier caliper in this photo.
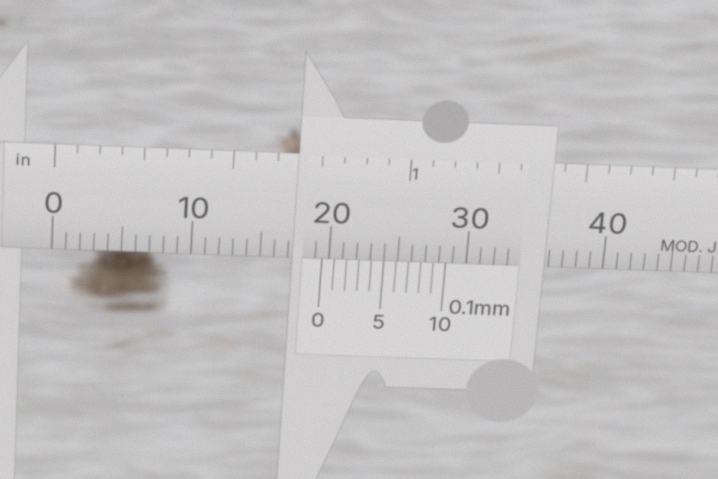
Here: 19.5 mm
